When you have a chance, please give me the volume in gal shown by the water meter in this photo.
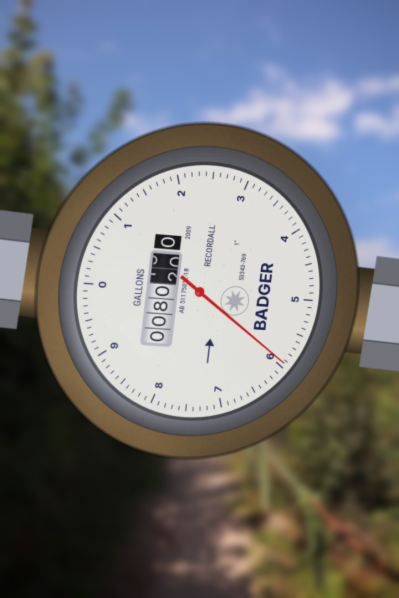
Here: 80195.9 gal
